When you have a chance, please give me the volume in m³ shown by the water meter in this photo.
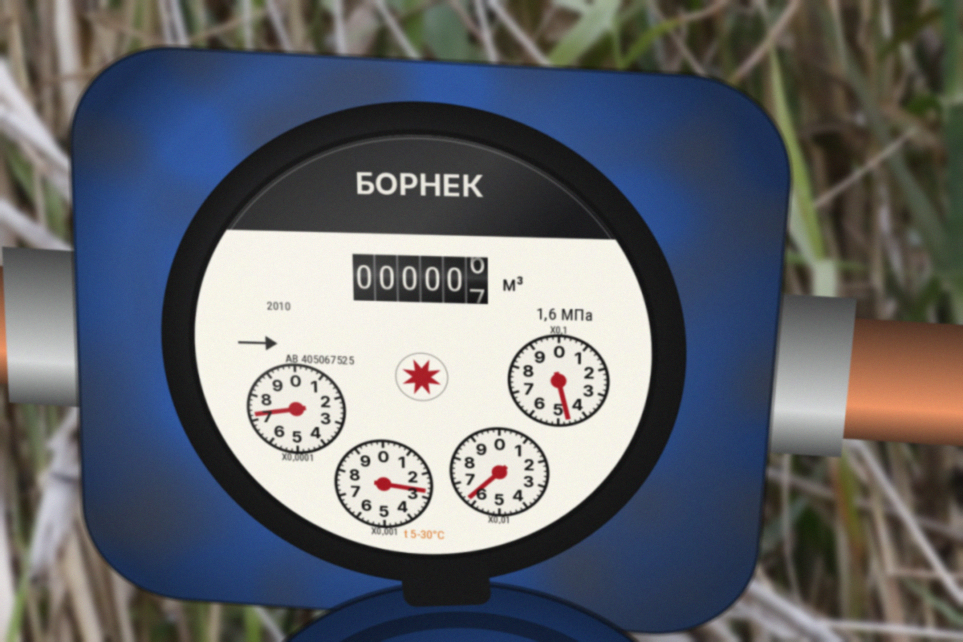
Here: 6.4627 m³
